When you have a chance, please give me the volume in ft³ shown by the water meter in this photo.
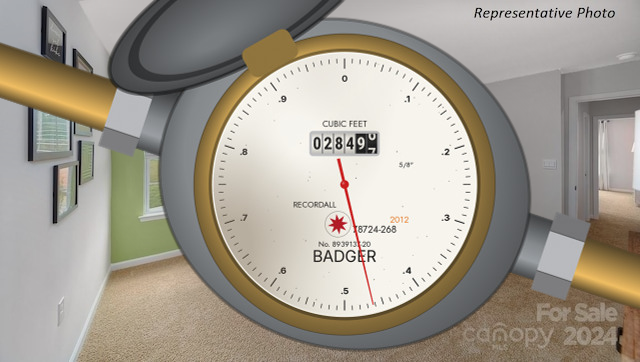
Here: 28496.46 ft³
